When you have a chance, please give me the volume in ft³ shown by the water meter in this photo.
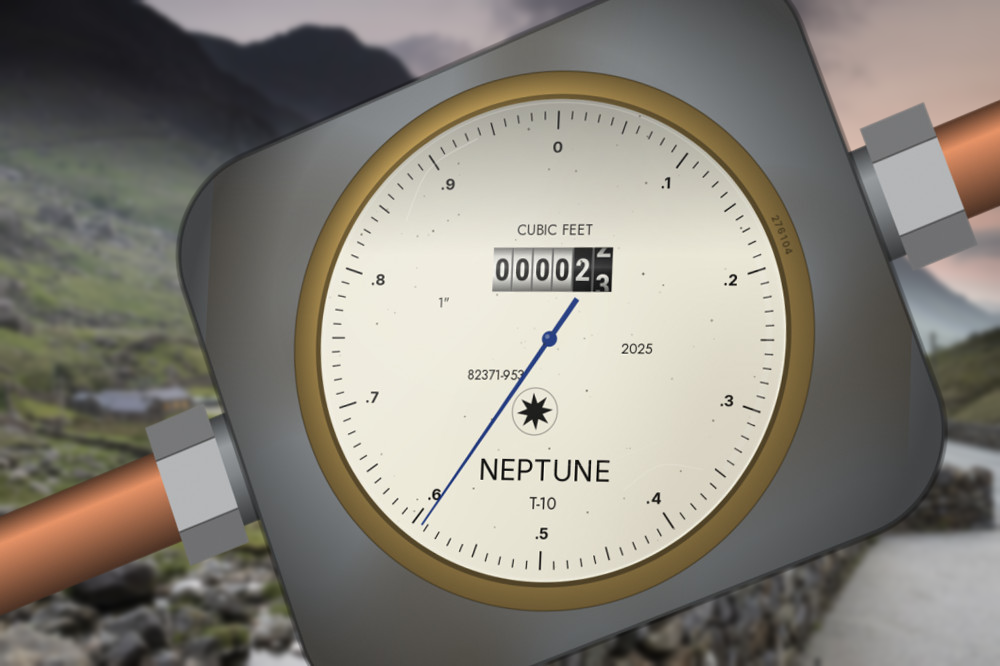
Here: 22.59 ft³
